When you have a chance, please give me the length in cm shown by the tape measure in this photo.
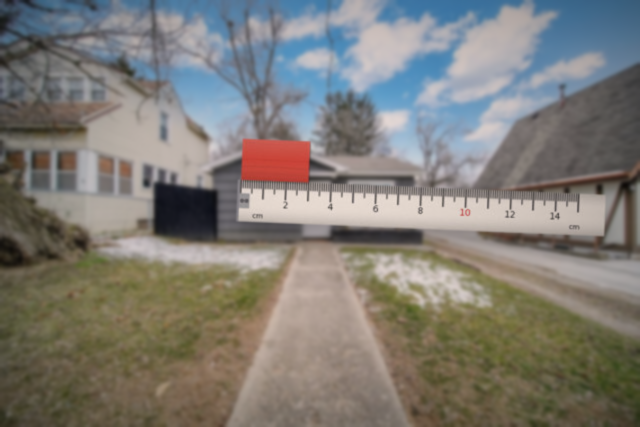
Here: 3 cm
